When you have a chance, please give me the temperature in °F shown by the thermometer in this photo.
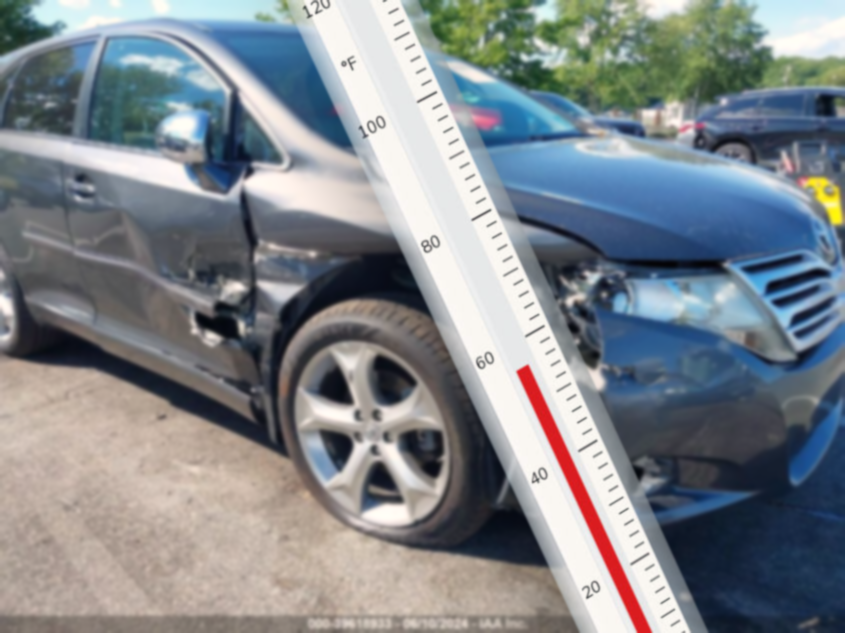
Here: 56 °F
